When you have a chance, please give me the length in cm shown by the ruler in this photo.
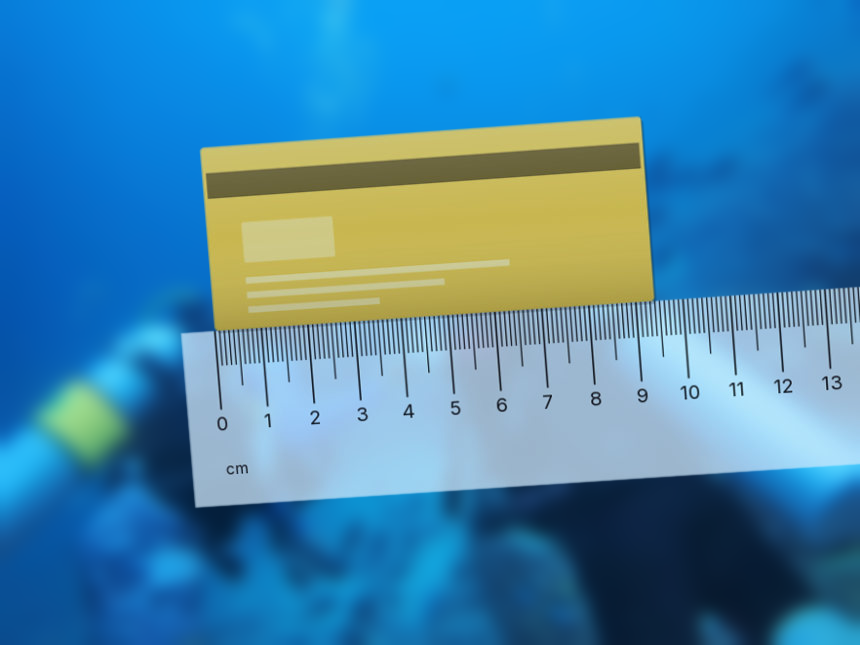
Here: 9.4 cm
